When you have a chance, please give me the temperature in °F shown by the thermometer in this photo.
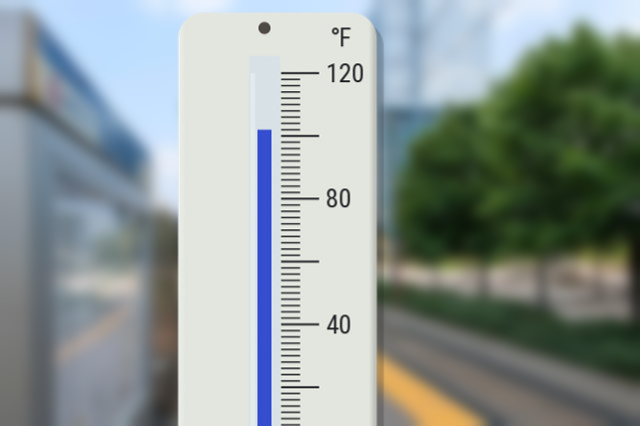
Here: 102 °F
